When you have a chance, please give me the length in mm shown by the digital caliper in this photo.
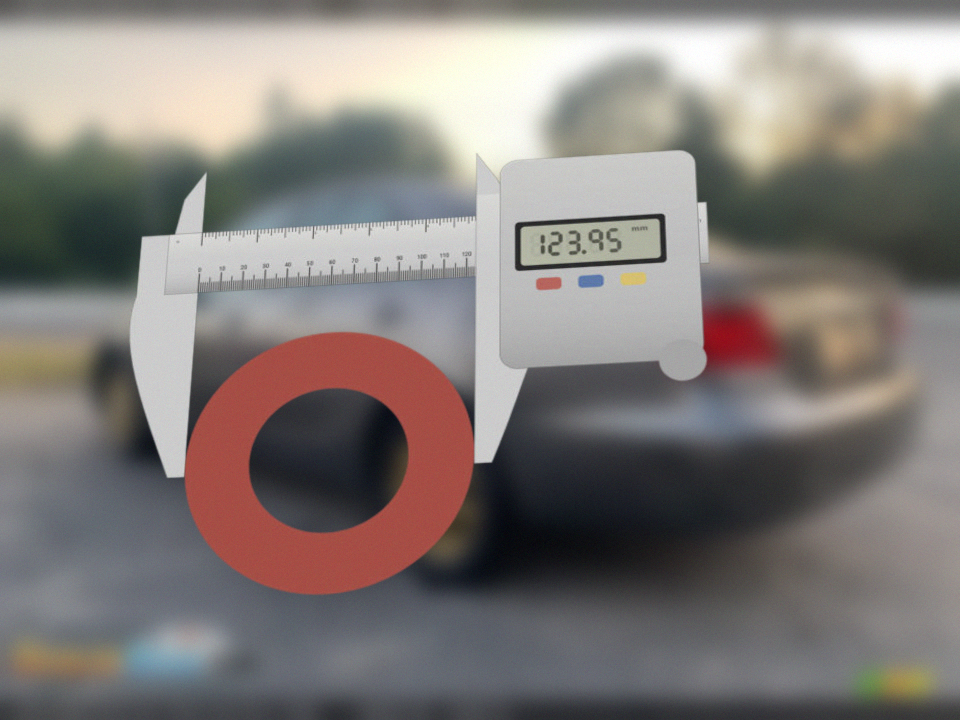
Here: 123.95 mm
